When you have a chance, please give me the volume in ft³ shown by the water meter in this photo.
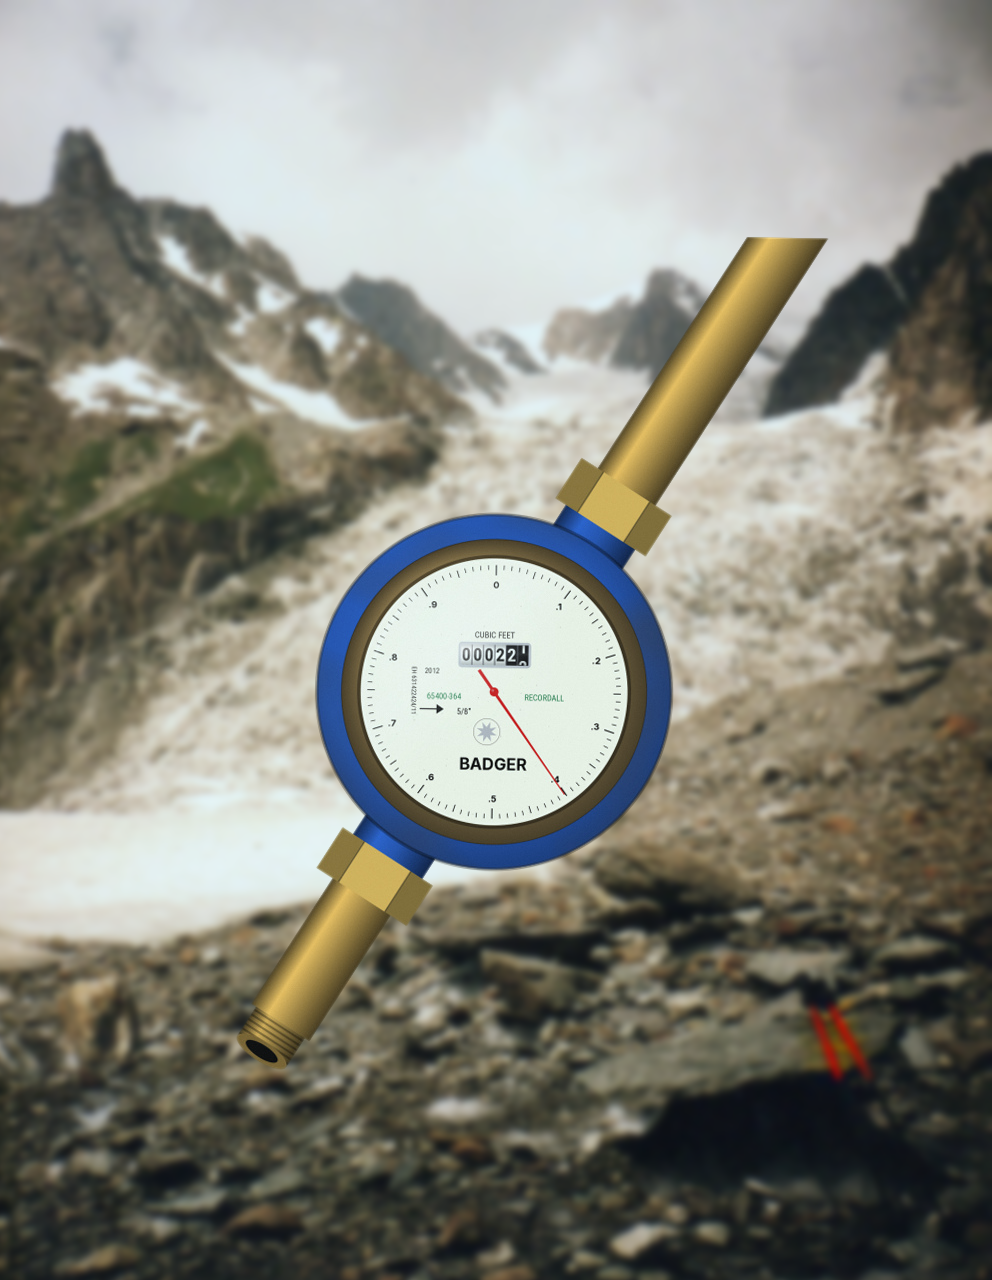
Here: 221.40 ft³
